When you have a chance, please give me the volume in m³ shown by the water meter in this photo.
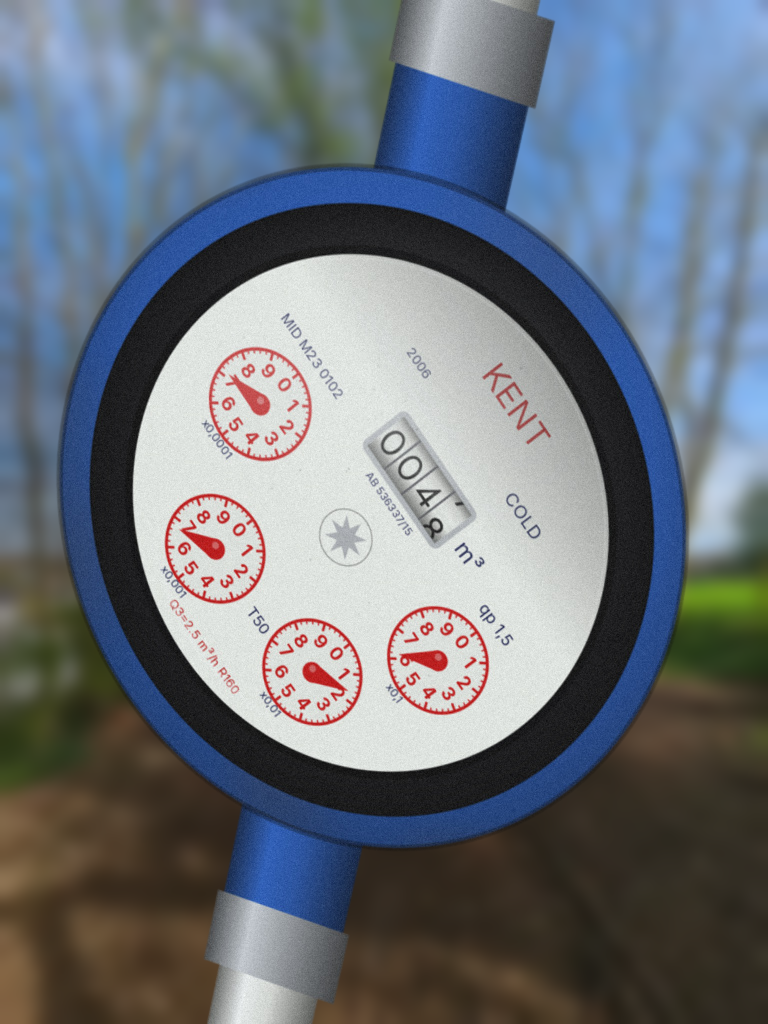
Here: 47.6167 m³
